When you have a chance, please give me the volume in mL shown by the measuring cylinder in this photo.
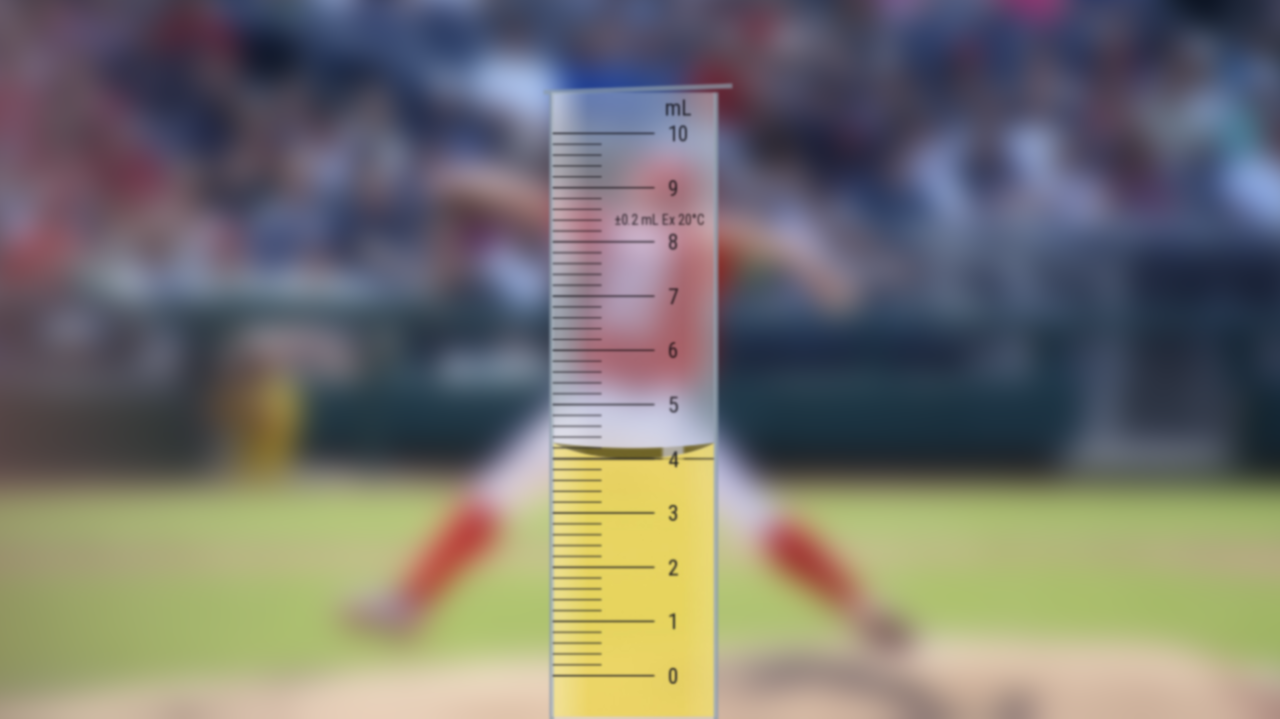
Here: 4 mL
